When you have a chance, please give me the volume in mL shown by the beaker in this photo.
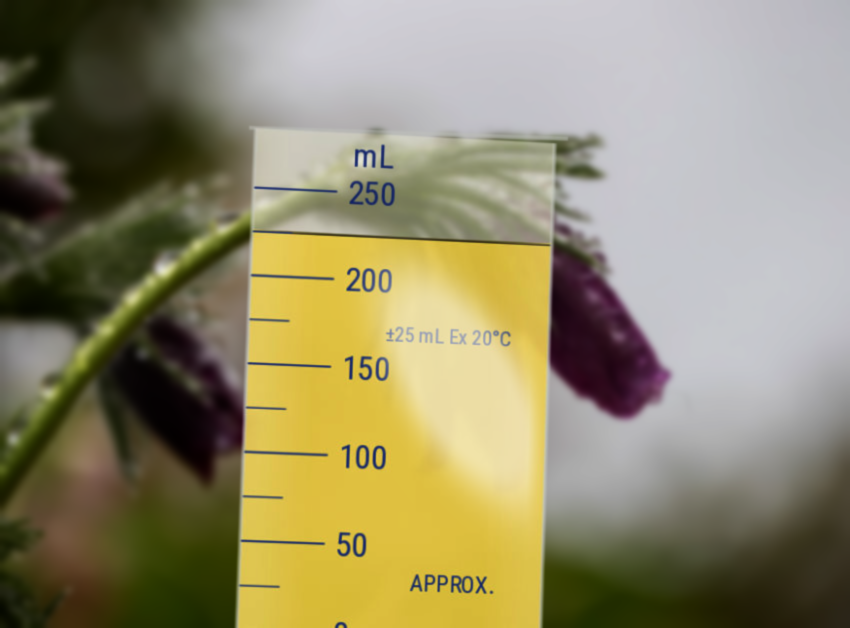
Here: 225 mL
